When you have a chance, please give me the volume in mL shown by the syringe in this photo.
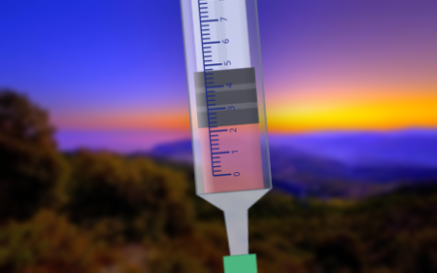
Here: 2.2 mL
